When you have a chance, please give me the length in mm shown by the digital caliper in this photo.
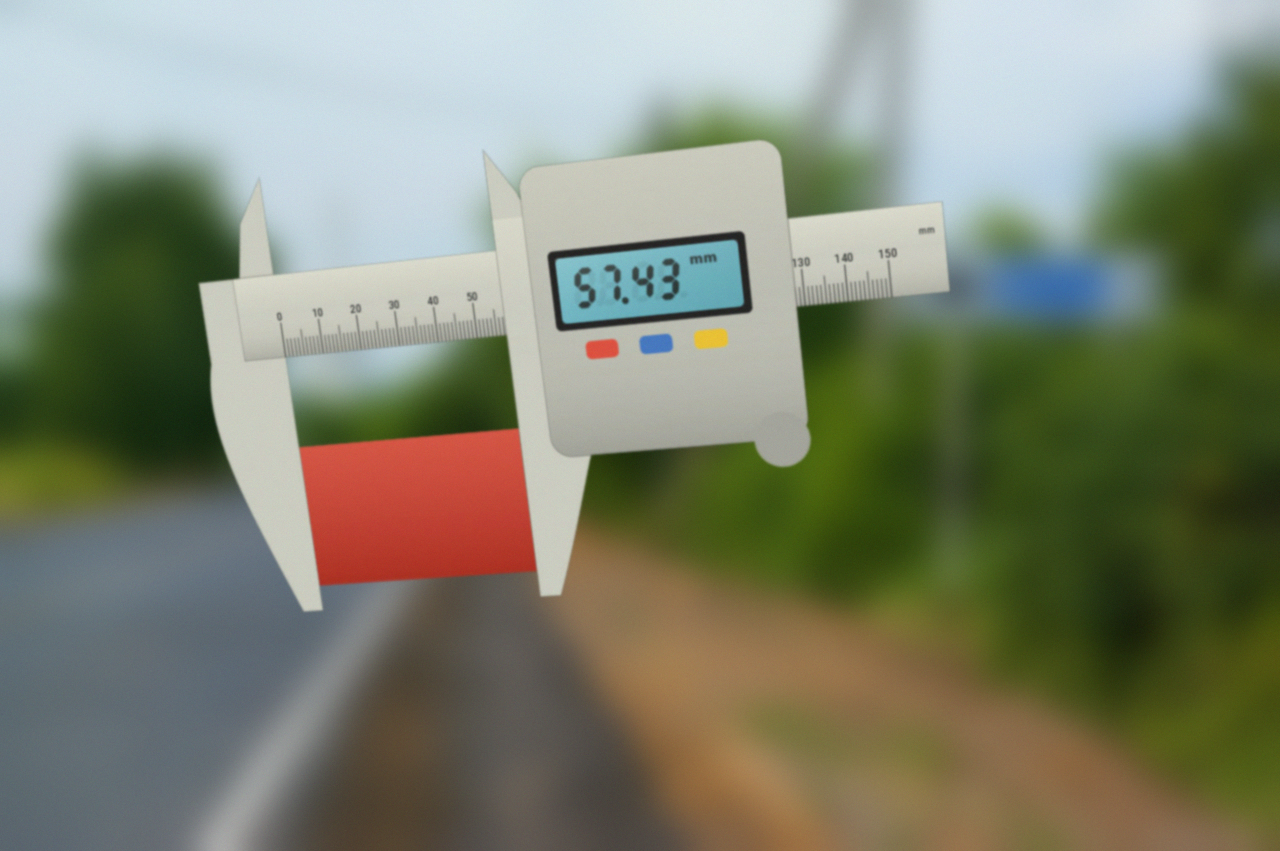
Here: 57.43 mm
